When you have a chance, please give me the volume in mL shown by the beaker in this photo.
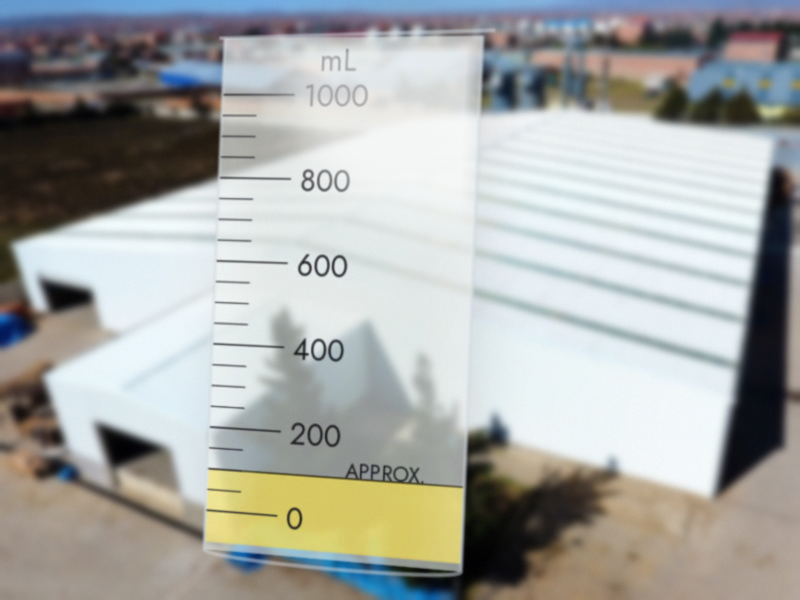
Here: 100 mL
